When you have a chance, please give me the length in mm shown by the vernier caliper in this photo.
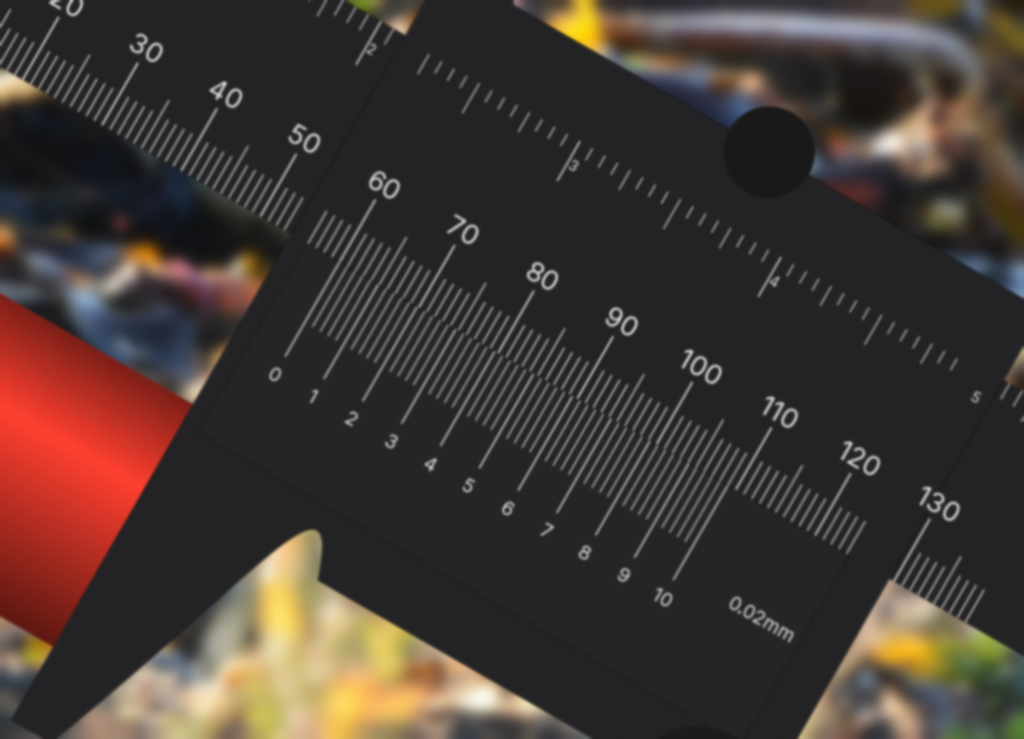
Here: 60.0 mm
